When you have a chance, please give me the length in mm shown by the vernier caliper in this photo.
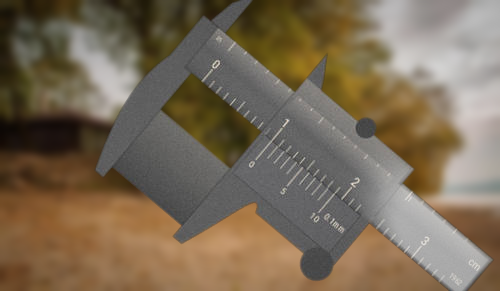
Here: 10.0 mm
